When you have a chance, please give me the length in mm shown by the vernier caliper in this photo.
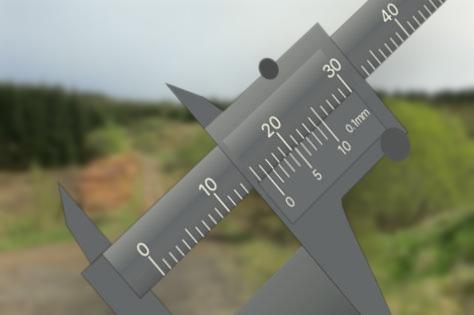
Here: 16.0 mm
